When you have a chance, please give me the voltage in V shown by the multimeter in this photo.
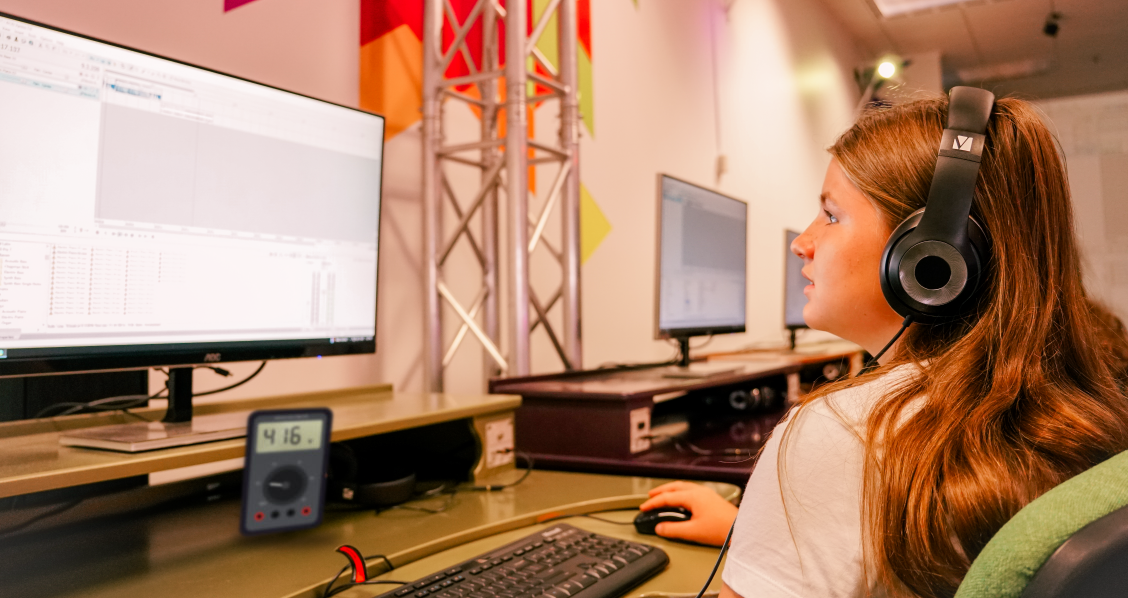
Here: 416 V
